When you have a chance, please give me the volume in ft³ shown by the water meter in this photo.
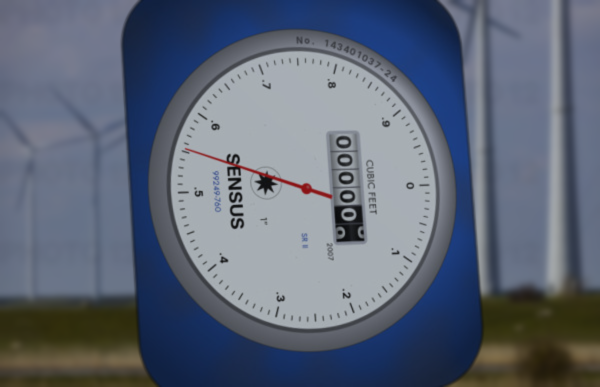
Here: 8.55 ft³
